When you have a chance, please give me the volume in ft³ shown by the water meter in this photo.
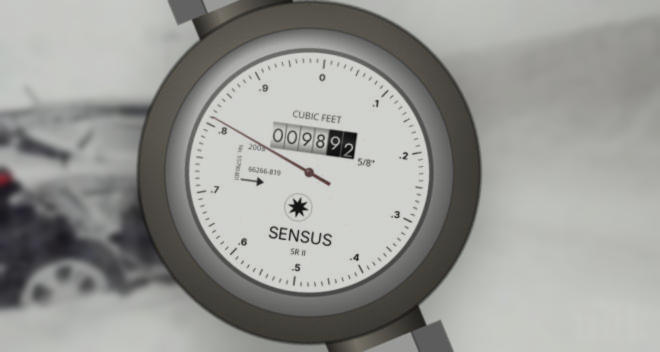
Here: 9891.81 ft³
